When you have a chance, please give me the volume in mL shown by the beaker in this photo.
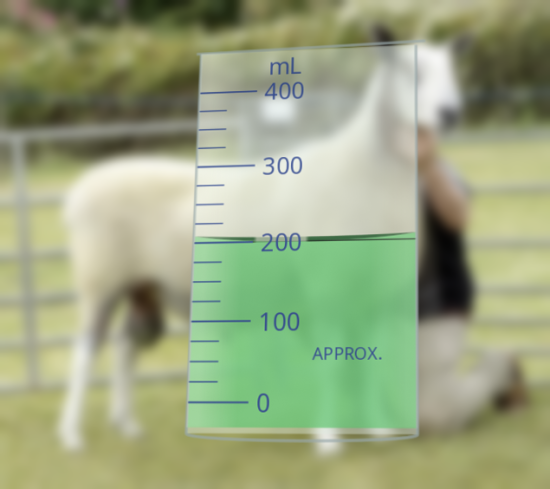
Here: 200 mL
